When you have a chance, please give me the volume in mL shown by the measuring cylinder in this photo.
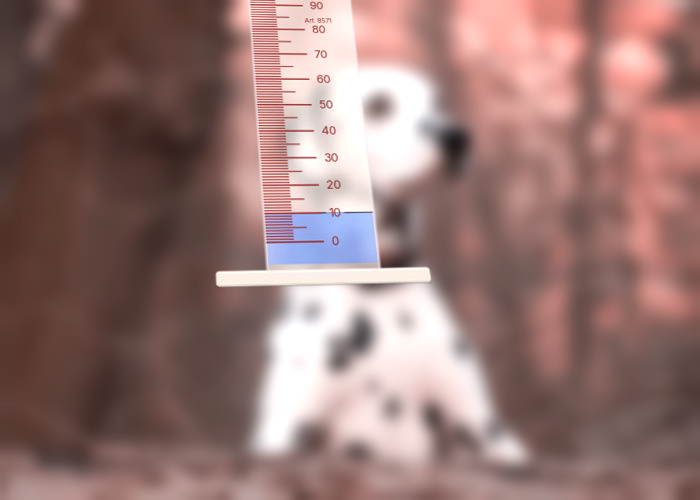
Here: 10 mL
